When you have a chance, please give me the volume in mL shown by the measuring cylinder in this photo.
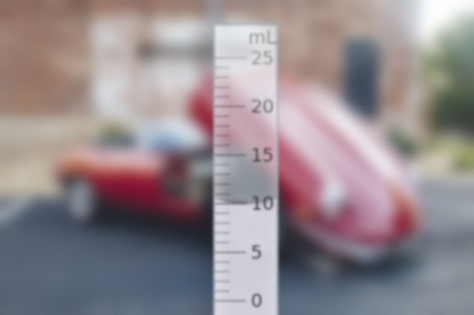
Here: 10 mL
